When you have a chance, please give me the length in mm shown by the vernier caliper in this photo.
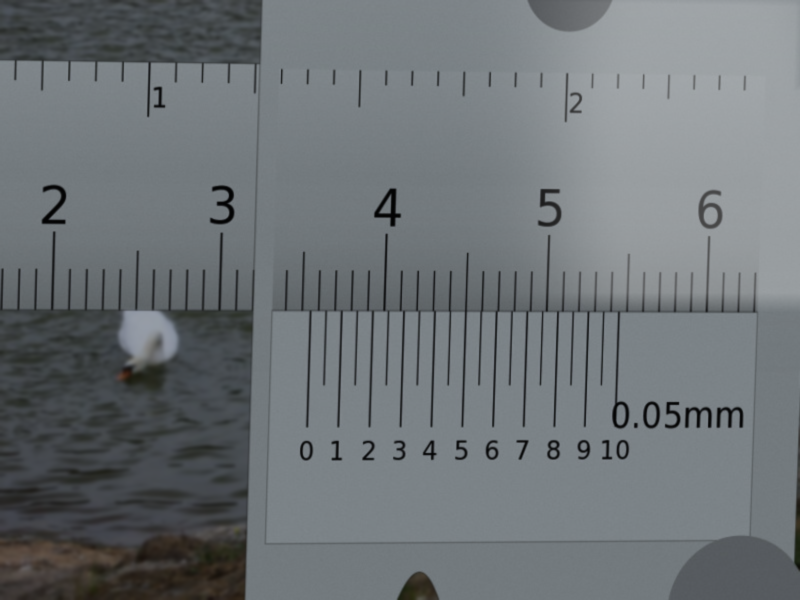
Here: 35.5 mm
